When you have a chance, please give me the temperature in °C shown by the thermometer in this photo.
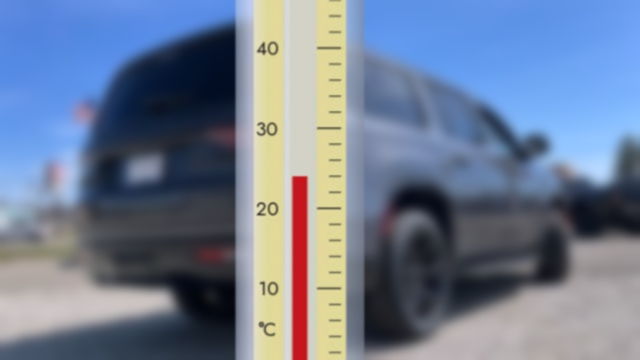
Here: 24 °C
